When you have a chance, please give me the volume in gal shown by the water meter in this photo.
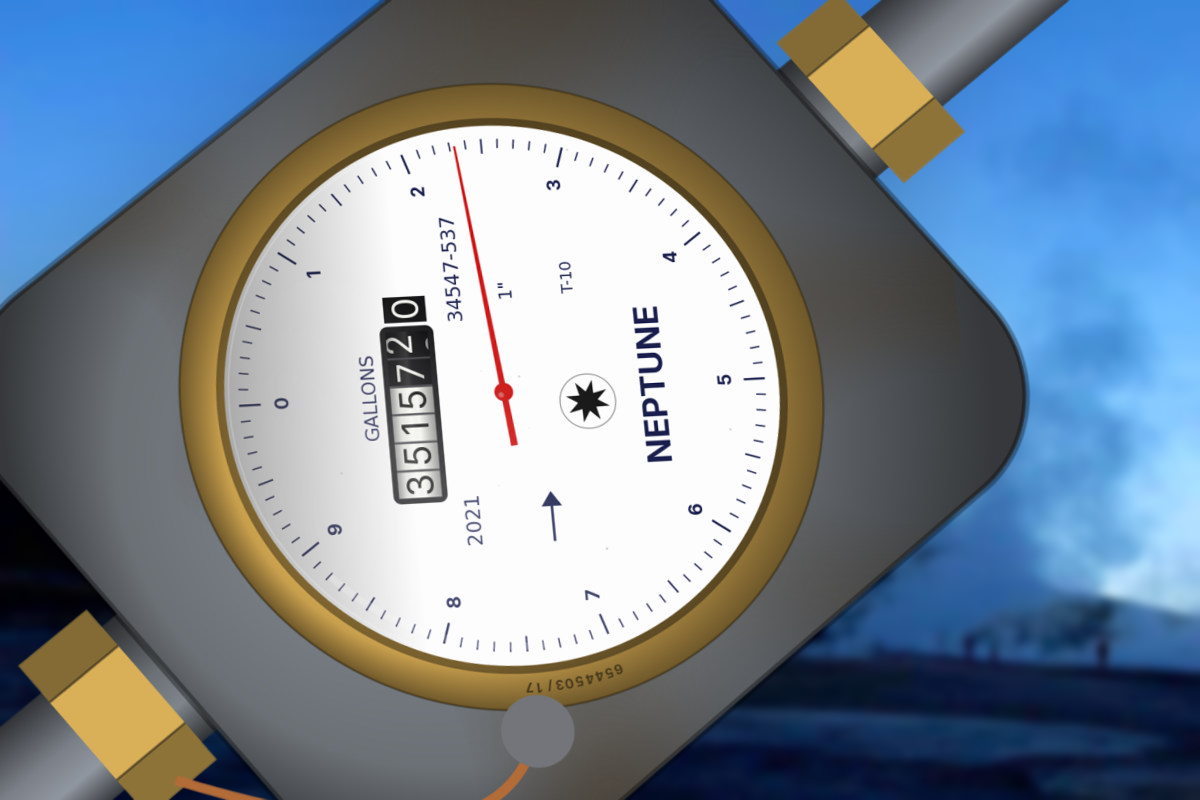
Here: 3515722.3 gal
